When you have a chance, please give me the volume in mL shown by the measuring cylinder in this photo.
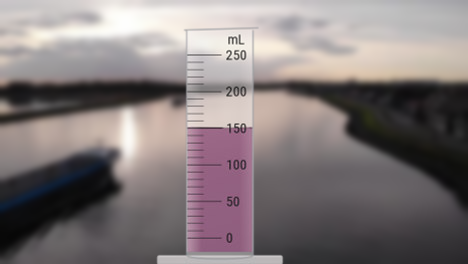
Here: 150 mL
